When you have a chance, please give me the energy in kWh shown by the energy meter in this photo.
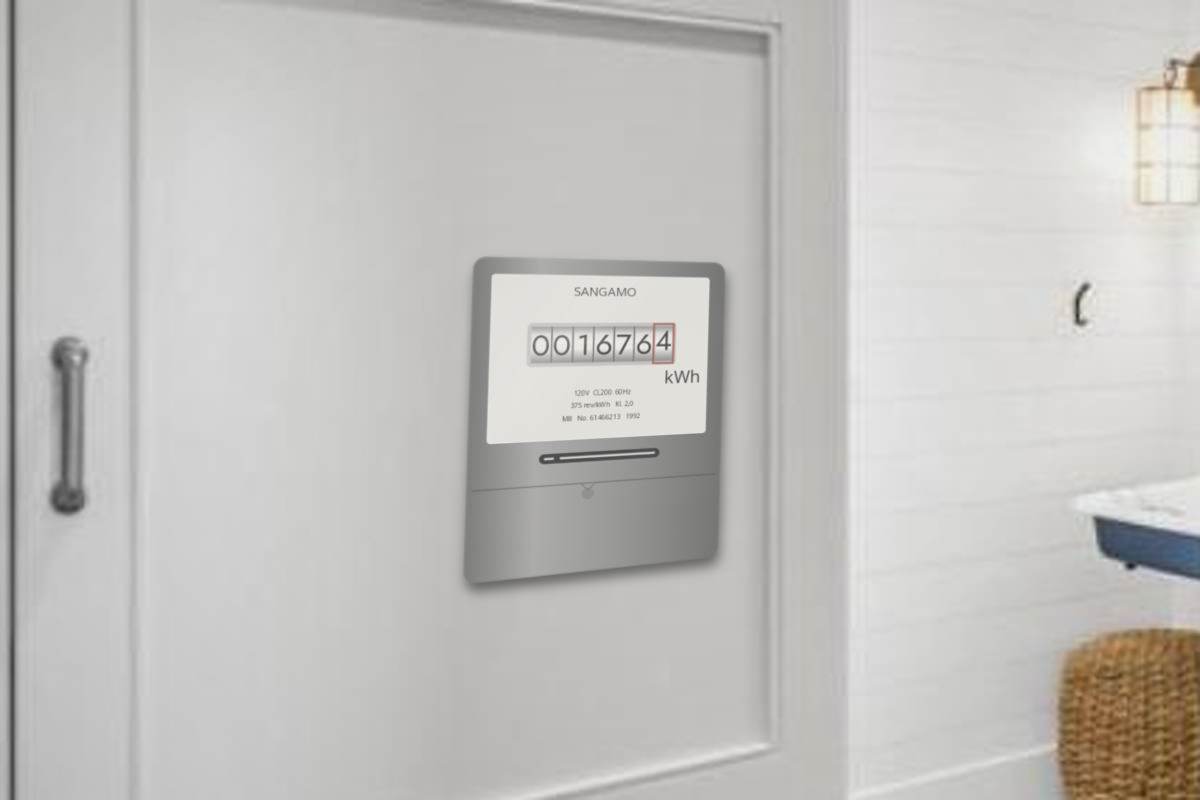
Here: 1676.4 kWh
